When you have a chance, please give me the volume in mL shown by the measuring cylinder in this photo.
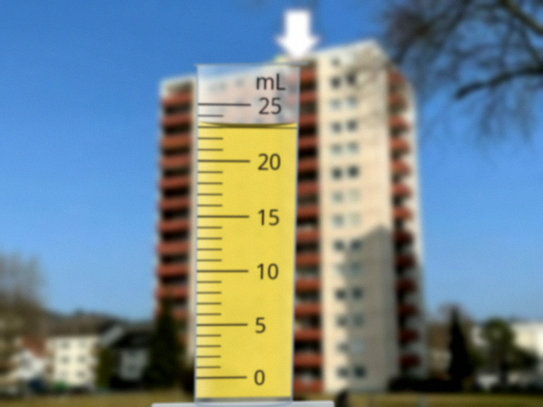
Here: 23 mL
